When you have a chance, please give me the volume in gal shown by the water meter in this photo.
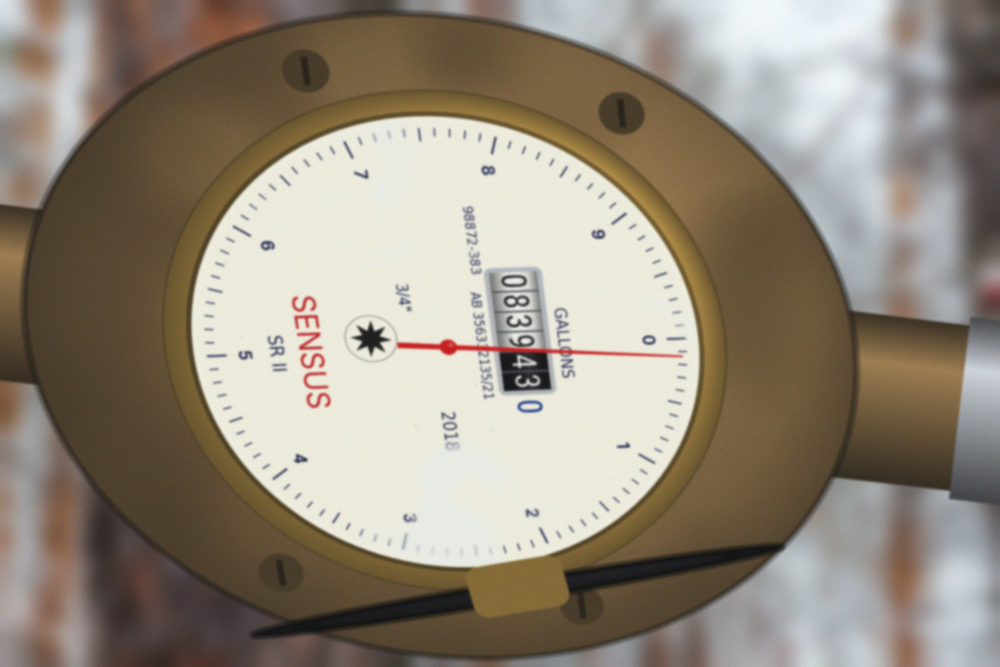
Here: 839430.1 gal
